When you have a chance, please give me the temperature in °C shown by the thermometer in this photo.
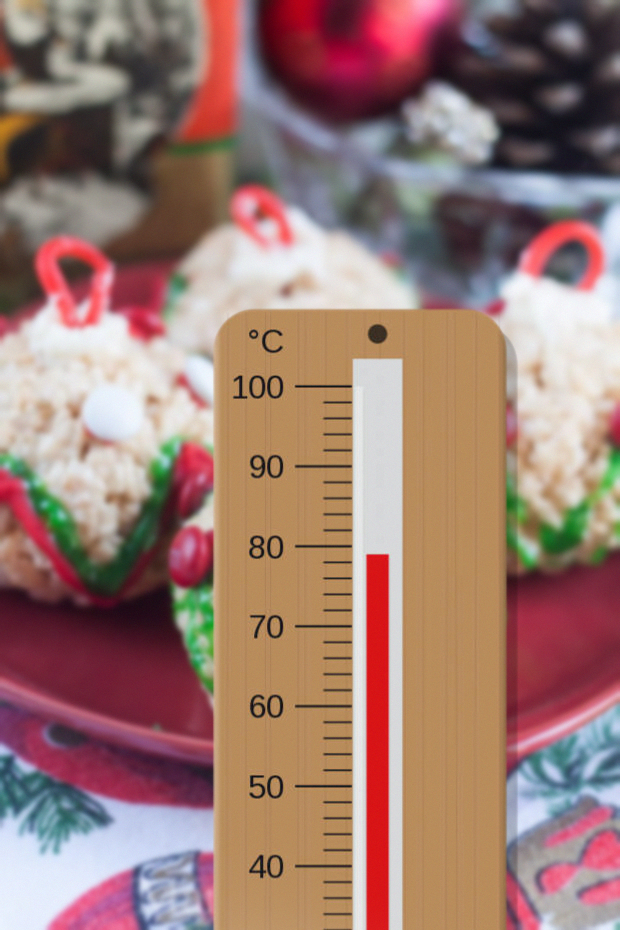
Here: 79 °C
